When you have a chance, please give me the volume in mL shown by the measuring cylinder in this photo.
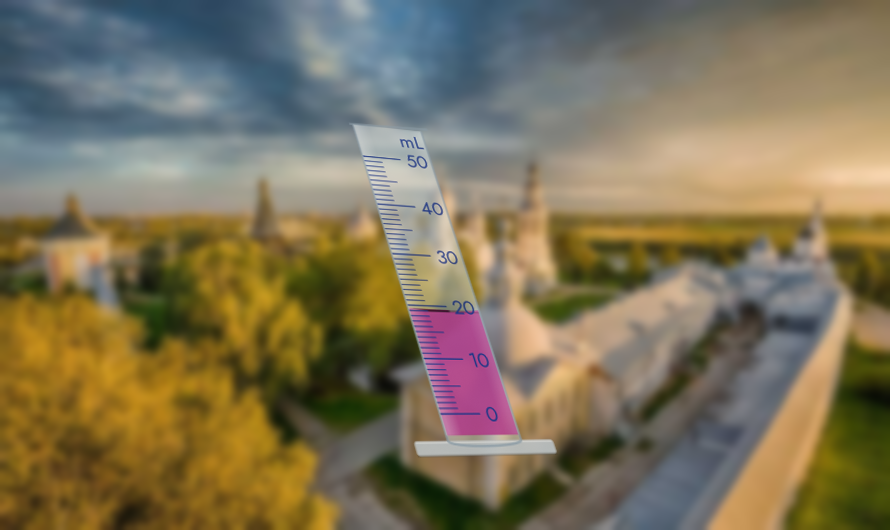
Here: 19 mL
